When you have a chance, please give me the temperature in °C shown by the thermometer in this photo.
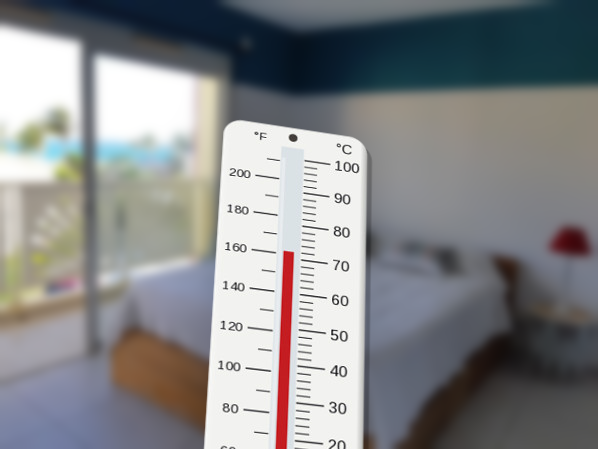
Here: 72 °C
